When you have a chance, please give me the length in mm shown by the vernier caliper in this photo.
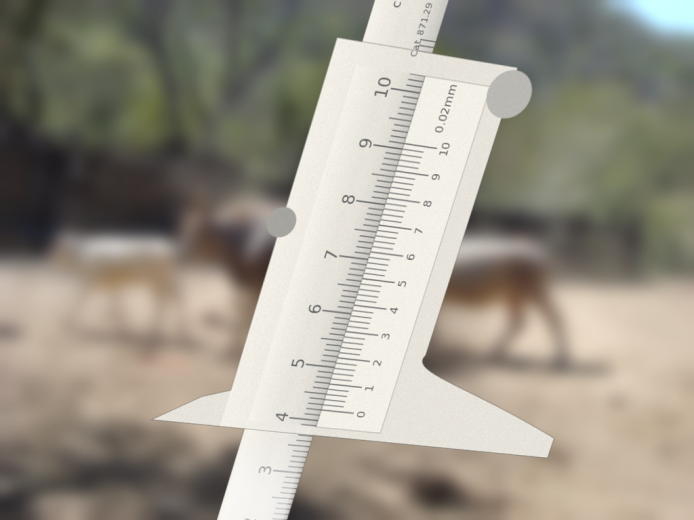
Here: 42.0 mm
